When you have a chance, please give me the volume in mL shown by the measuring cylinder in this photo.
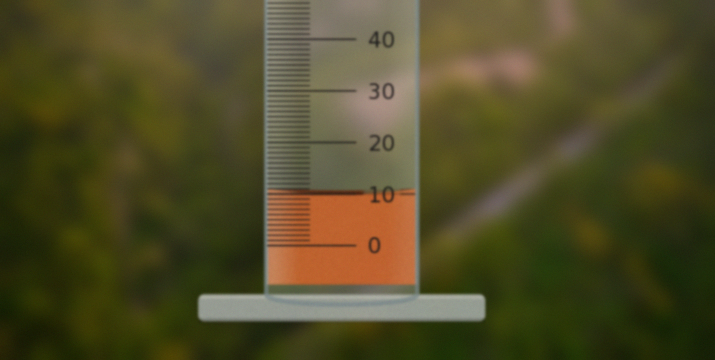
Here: 10 mL
